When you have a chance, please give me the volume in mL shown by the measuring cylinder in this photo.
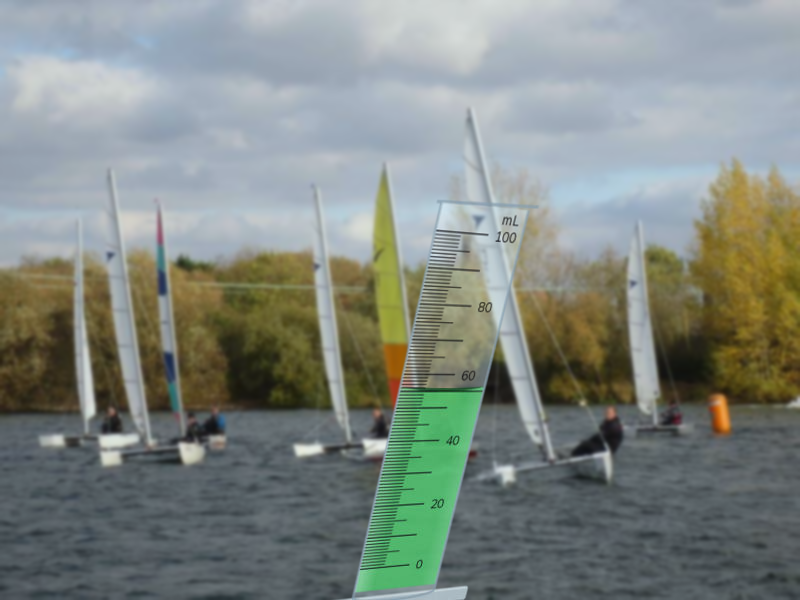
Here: 55 mL
